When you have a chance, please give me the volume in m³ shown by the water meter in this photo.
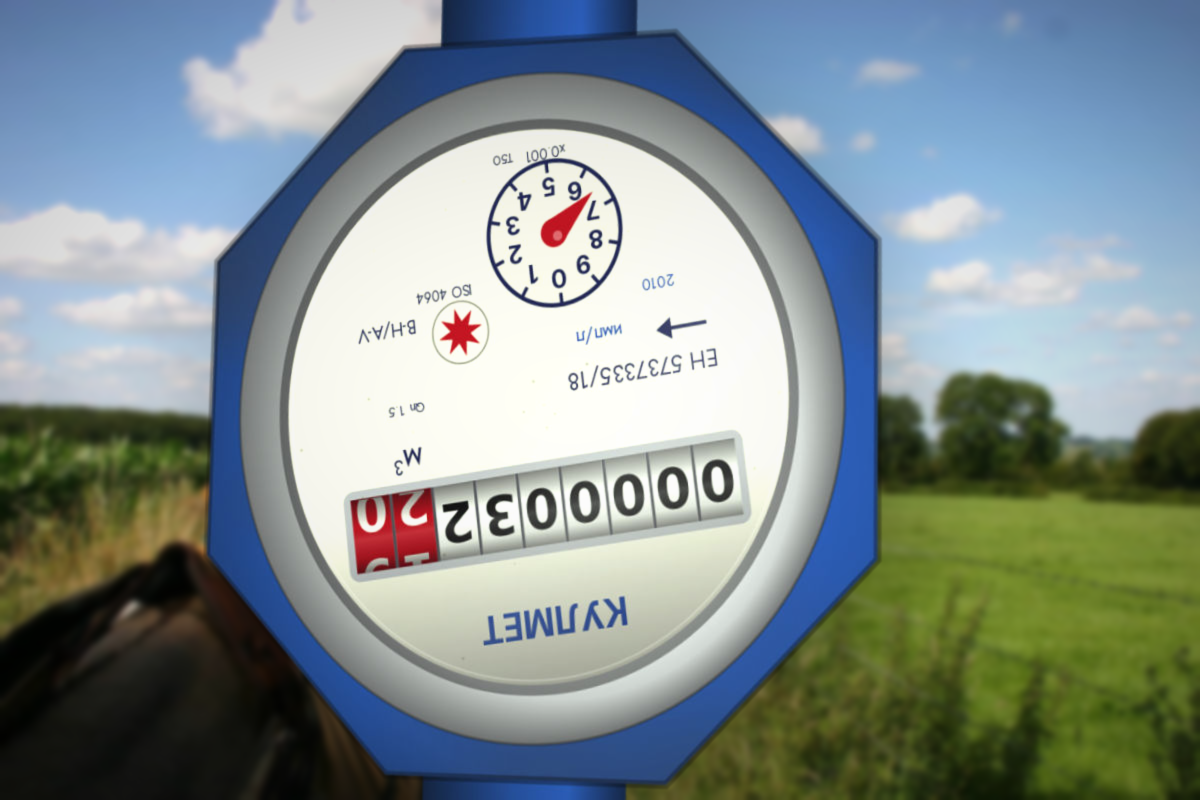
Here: 32.196 m³
